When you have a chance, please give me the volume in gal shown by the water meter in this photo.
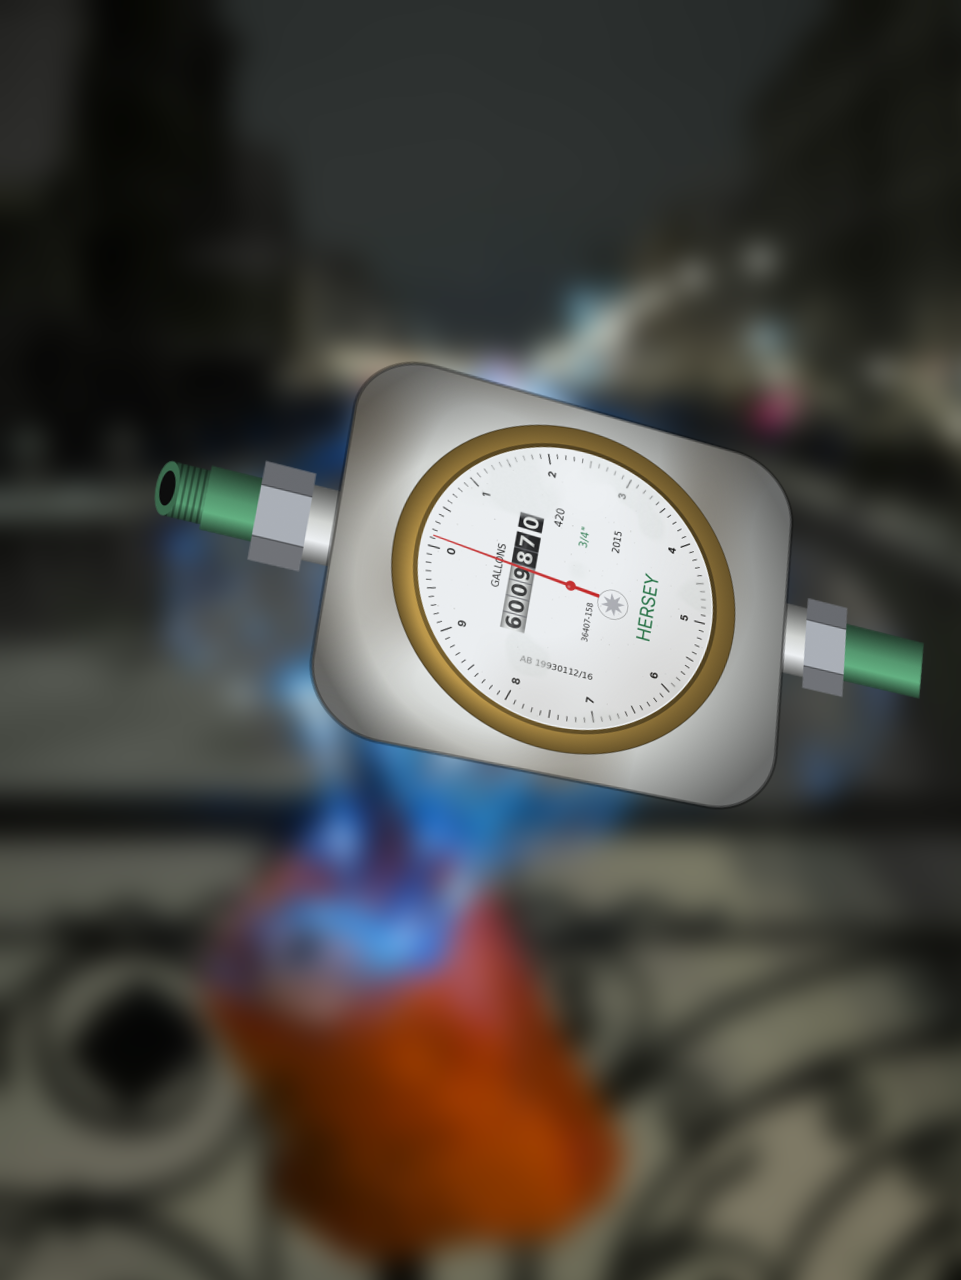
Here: 6009870.1 gal
